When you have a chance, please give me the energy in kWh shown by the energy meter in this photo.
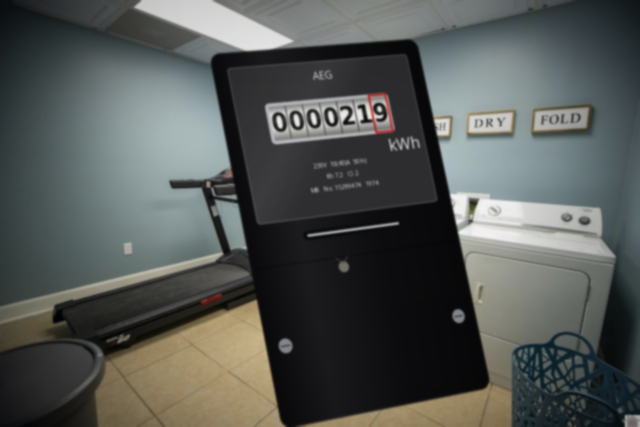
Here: 21.9 kWh
